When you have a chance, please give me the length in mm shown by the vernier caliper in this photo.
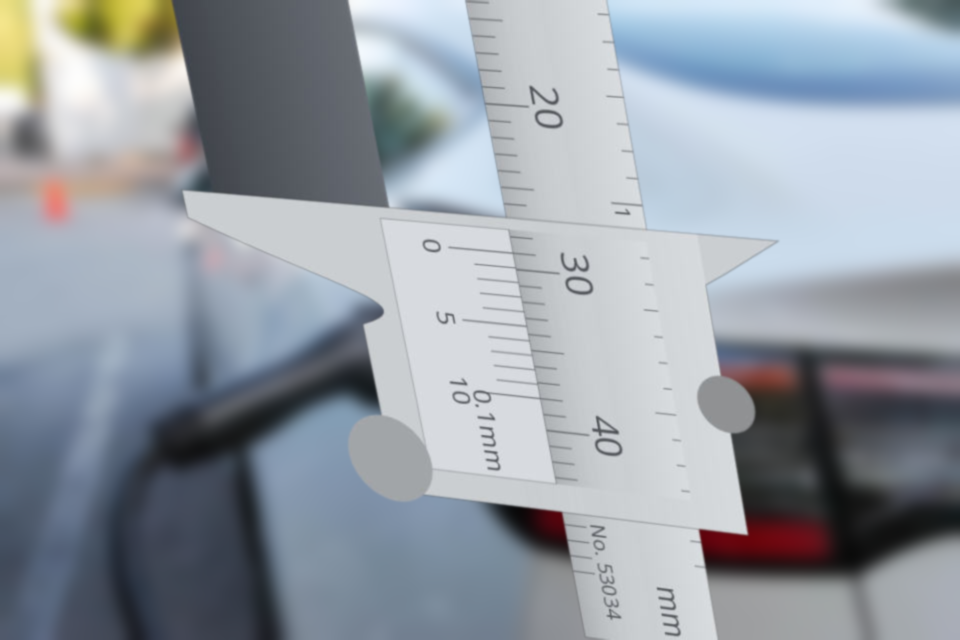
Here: 29.0 mm
